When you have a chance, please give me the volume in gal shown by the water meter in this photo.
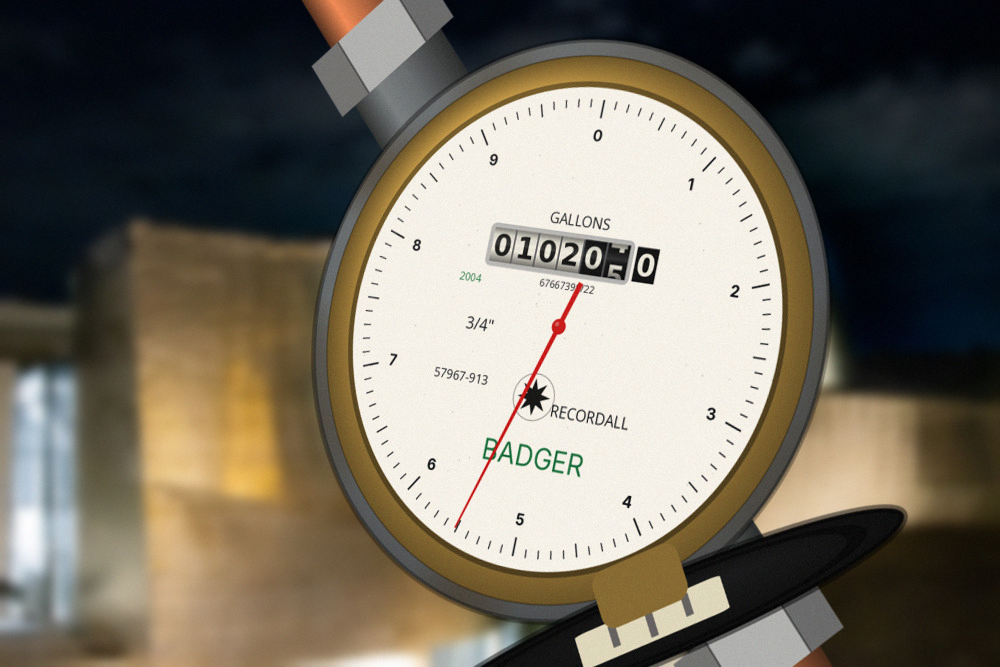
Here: 102045.5 gal
